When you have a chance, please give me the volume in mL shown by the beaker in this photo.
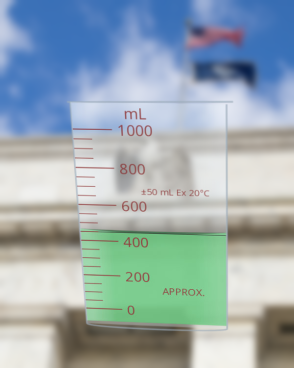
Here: 450 mL
